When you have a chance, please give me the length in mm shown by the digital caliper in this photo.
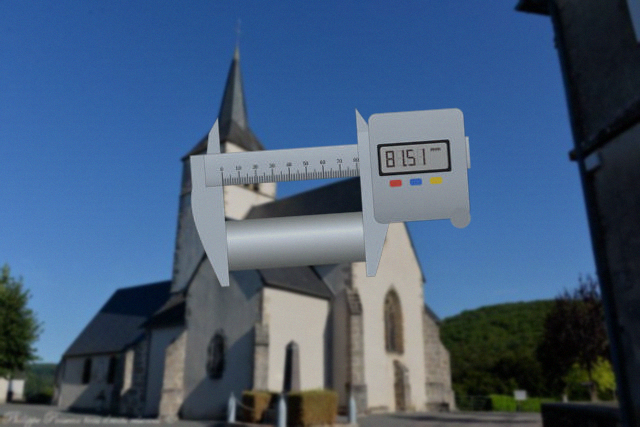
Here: 81.51 mm
